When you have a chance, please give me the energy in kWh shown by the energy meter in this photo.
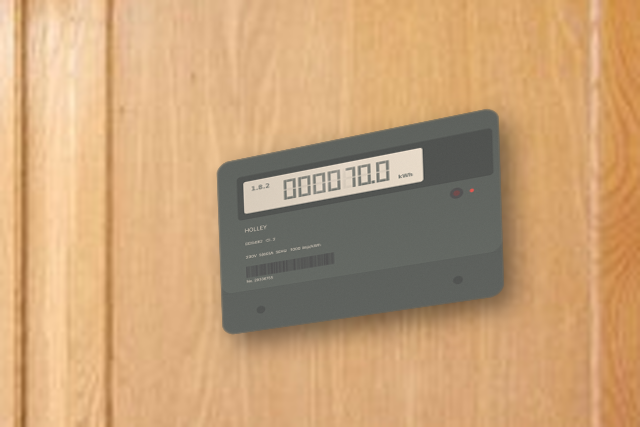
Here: 70.0 kWh
